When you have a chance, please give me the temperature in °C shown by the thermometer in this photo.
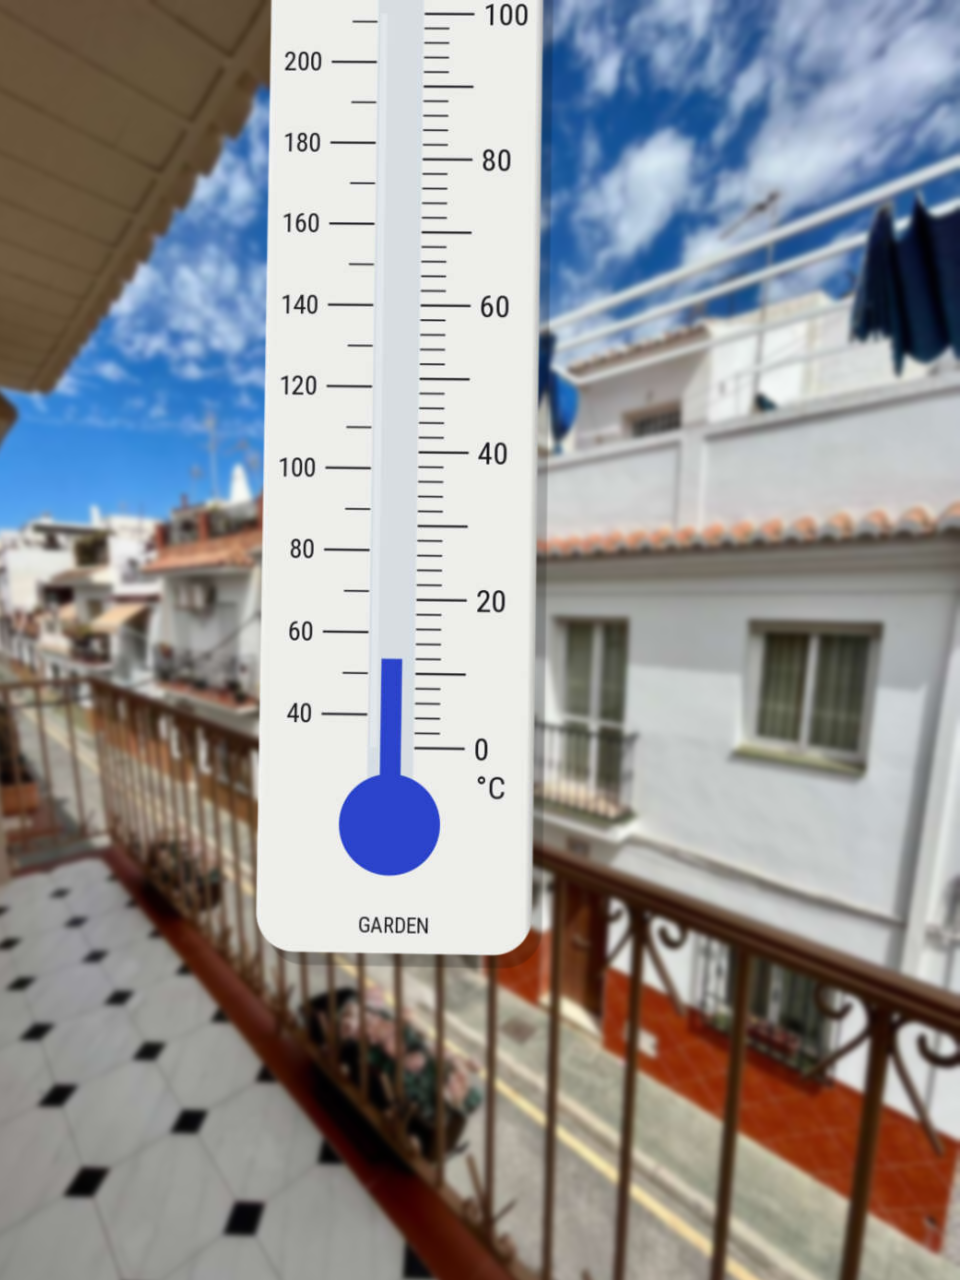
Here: 12 °C
